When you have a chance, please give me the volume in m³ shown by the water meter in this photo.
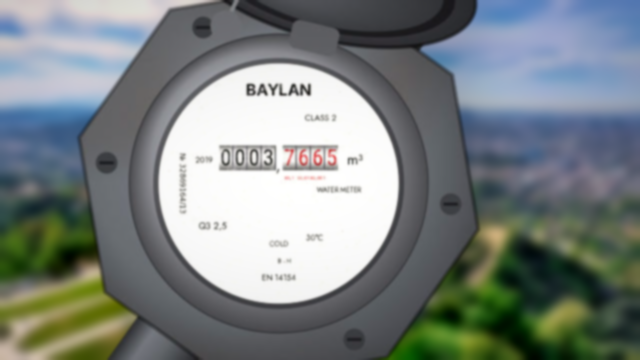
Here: 3.7665 m³
